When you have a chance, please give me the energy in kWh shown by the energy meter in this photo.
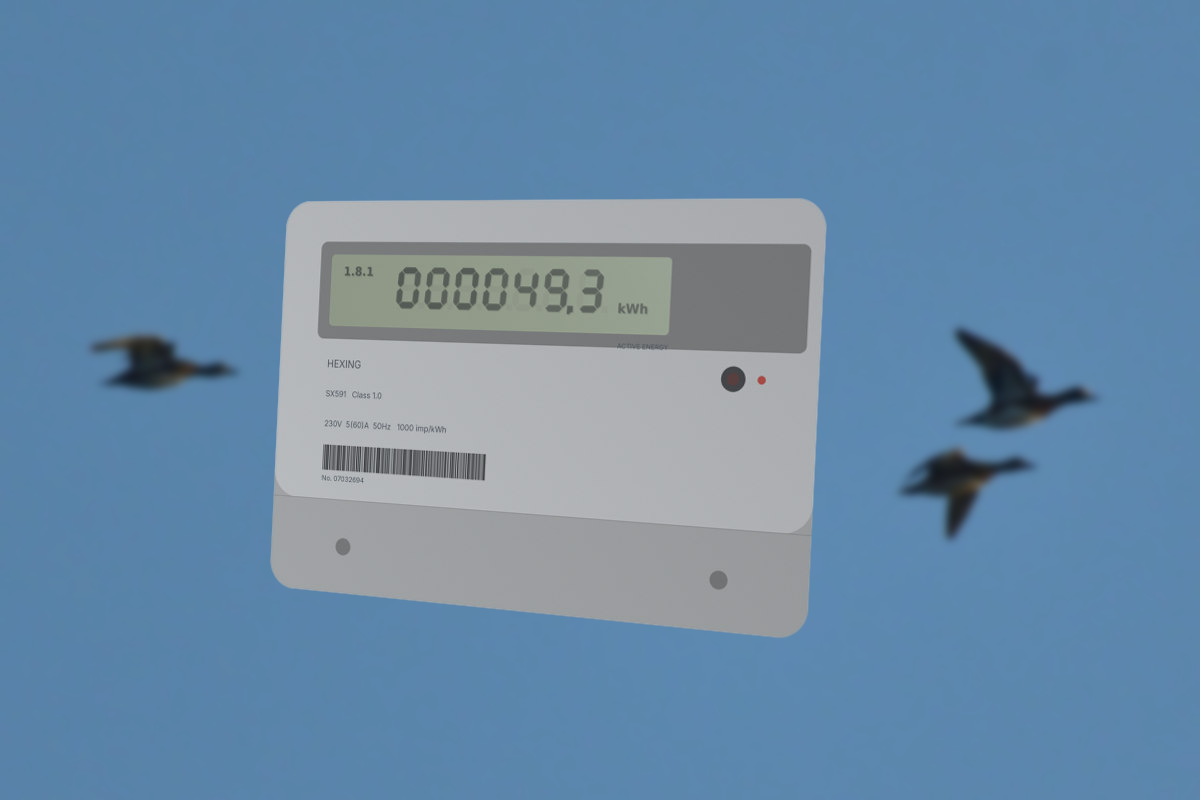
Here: 49.3 kWh
